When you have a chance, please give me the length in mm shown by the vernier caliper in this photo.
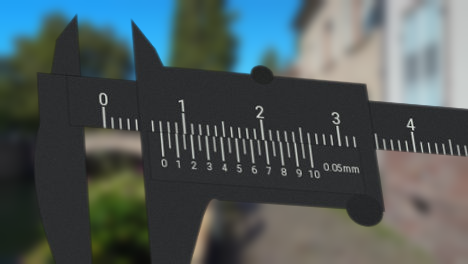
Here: 7.0 mm
